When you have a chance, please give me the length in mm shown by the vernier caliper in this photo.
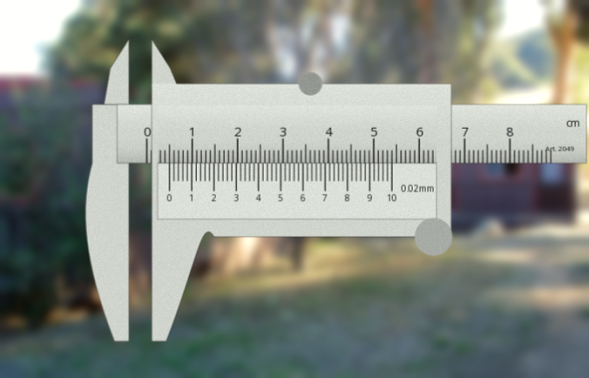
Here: 5.0 mm
